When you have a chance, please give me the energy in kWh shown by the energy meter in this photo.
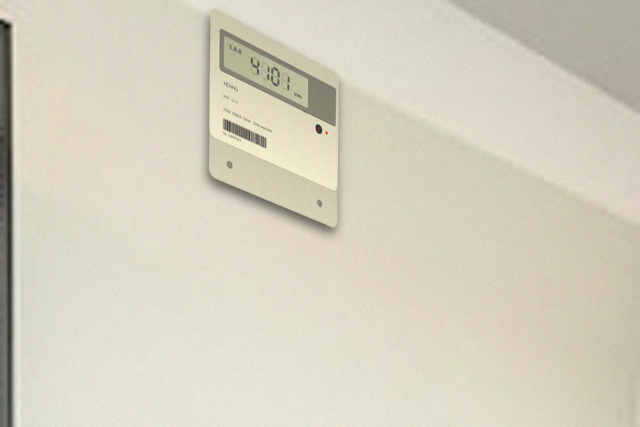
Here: 4101 kWh
